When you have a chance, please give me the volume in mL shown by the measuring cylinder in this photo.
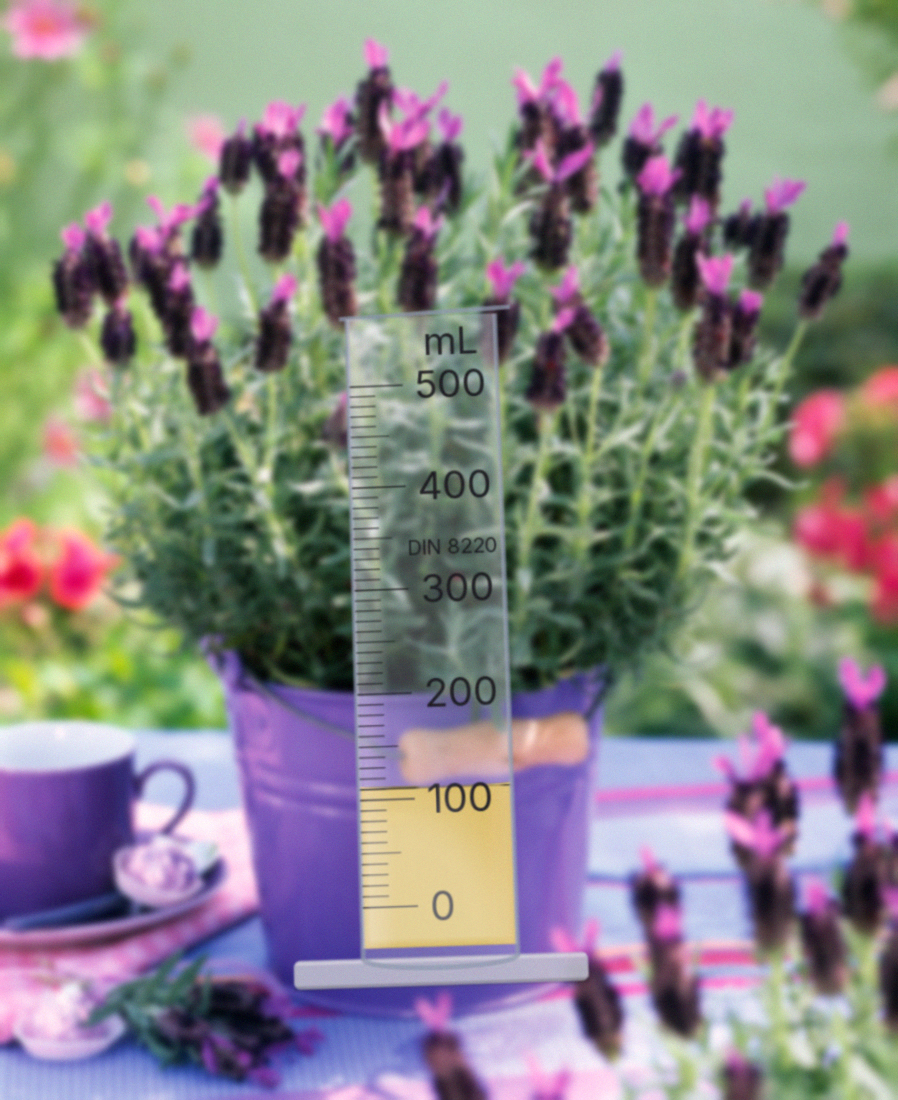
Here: 110 mL
